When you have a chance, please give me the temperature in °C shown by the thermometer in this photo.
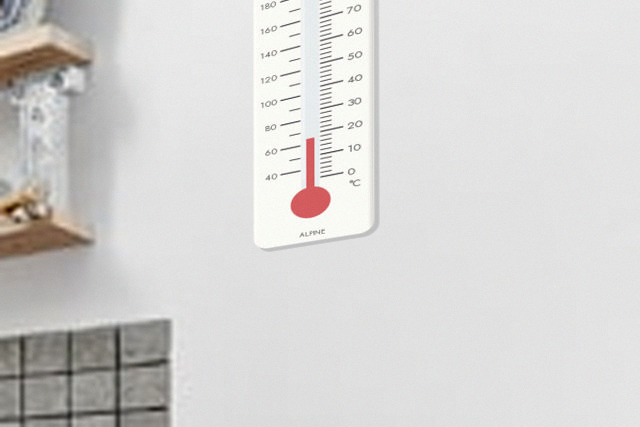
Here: 18 °C
